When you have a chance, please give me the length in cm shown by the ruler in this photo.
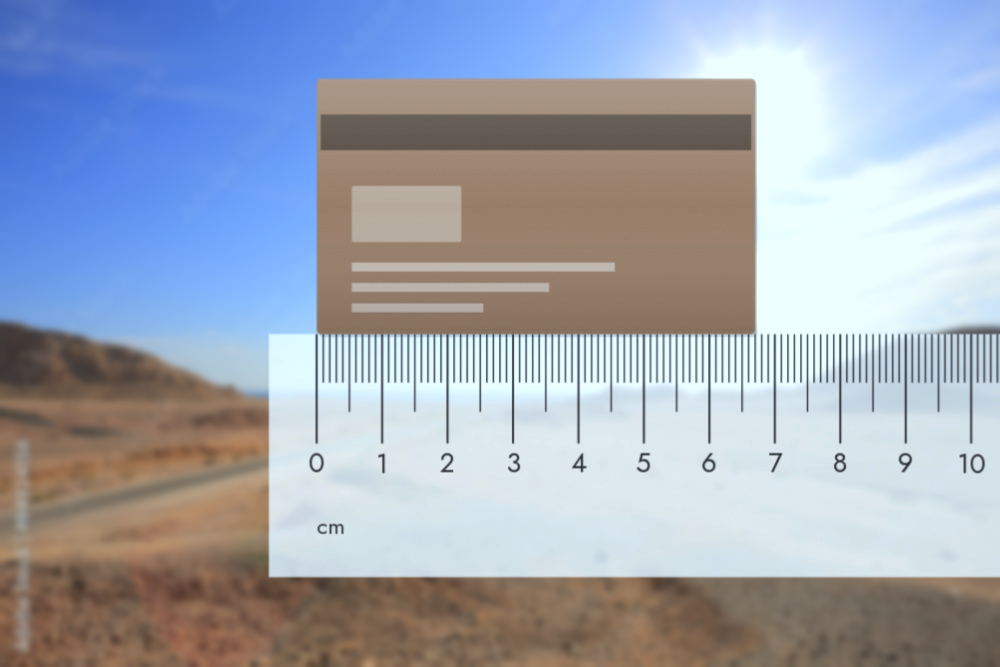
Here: 6.7 cm
